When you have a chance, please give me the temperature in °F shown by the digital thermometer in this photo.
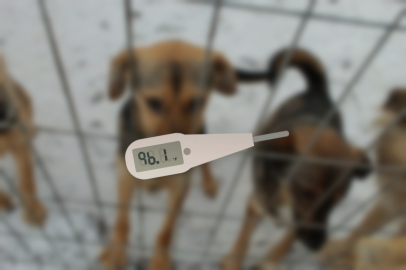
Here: 96.1 °F
